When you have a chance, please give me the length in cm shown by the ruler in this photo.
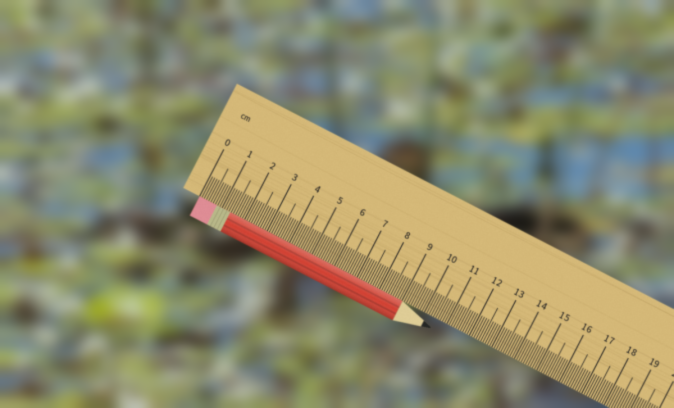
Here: 10.5 cm
